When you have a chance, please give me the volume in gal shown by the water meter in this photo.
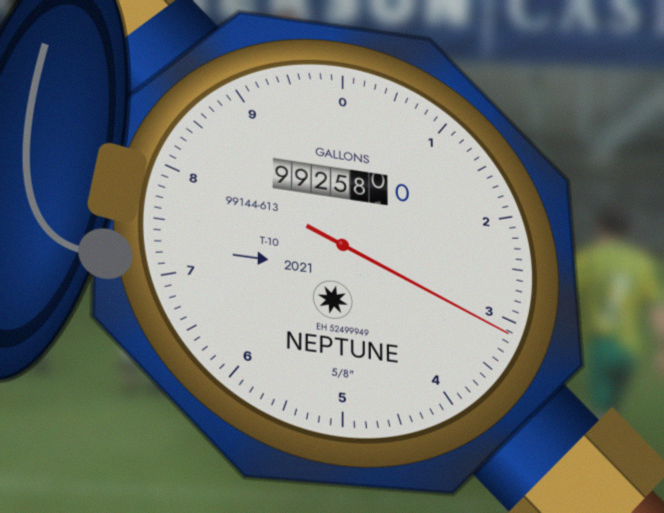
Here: 9925803.1 gal
